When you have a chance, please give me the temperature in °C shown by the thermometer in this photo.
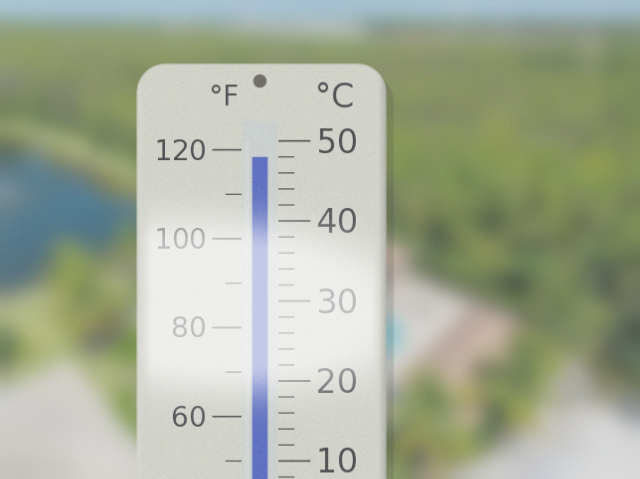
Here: 48 °C
